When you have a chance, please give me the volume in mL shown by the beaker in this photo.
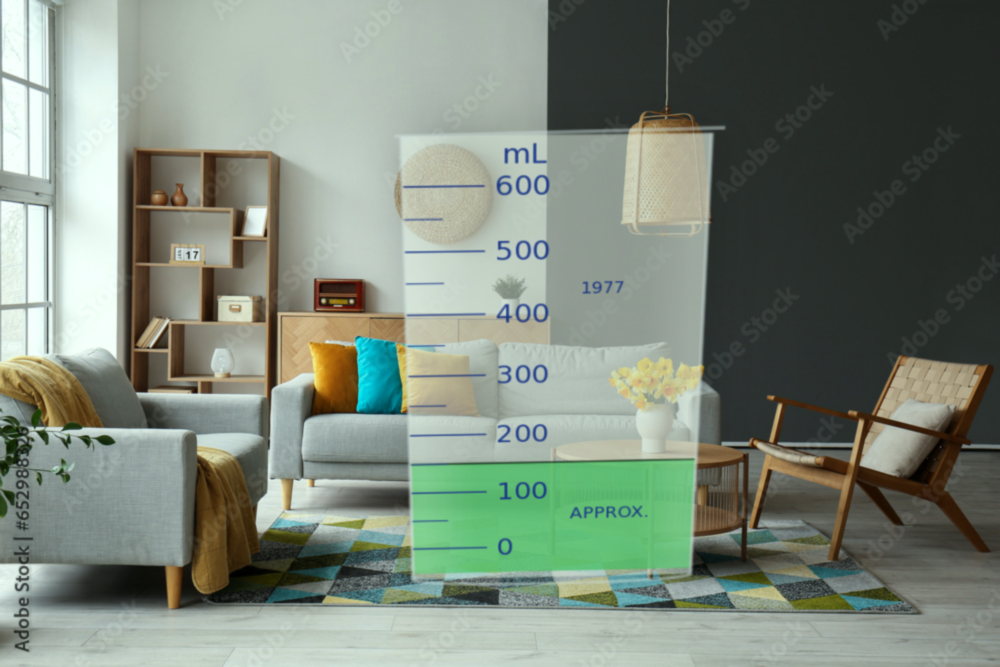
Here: 150 mL
